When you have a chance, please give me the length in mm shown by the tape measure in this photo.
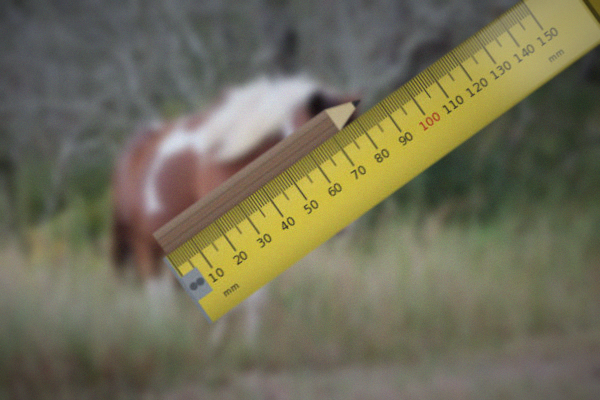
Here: 85 mm
